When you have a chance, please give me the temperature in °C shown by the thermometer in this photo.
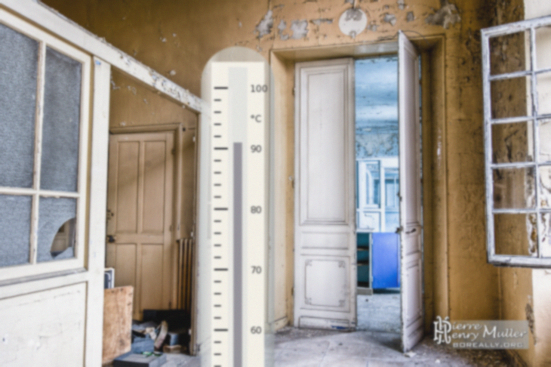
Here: 91 °C
